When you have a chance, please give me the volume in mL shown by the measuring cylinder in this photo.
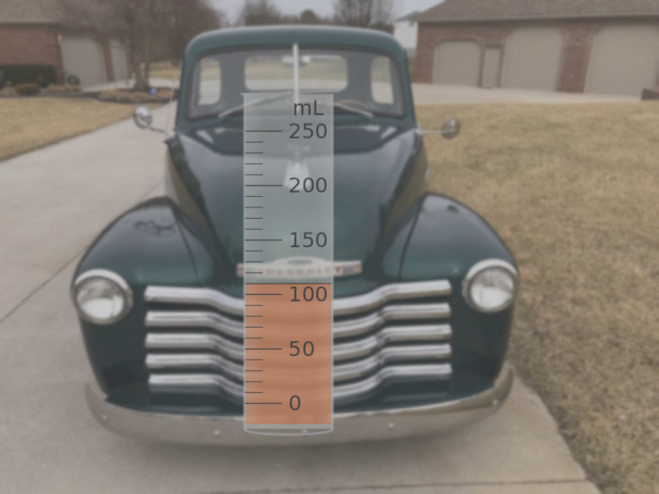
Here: 110 mL
